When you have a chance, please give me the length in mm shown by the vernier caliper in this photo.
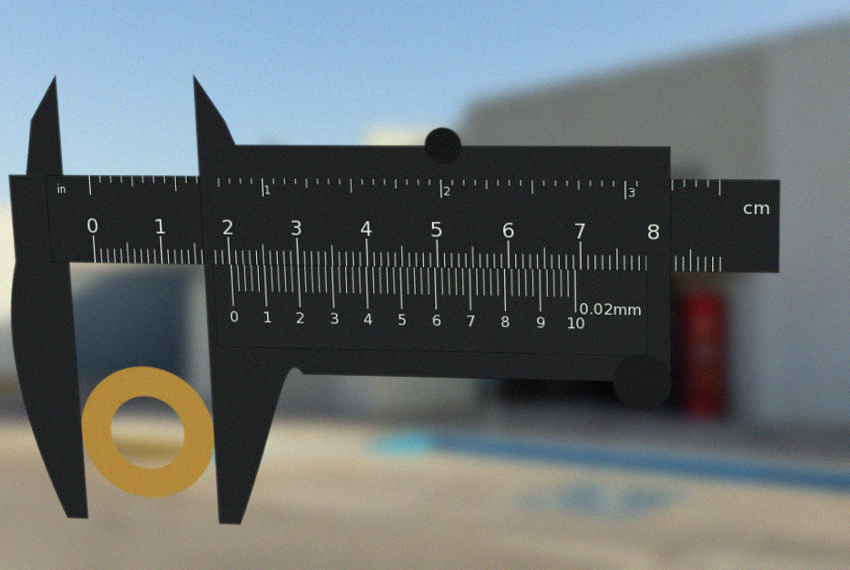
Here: 20.2 mm
